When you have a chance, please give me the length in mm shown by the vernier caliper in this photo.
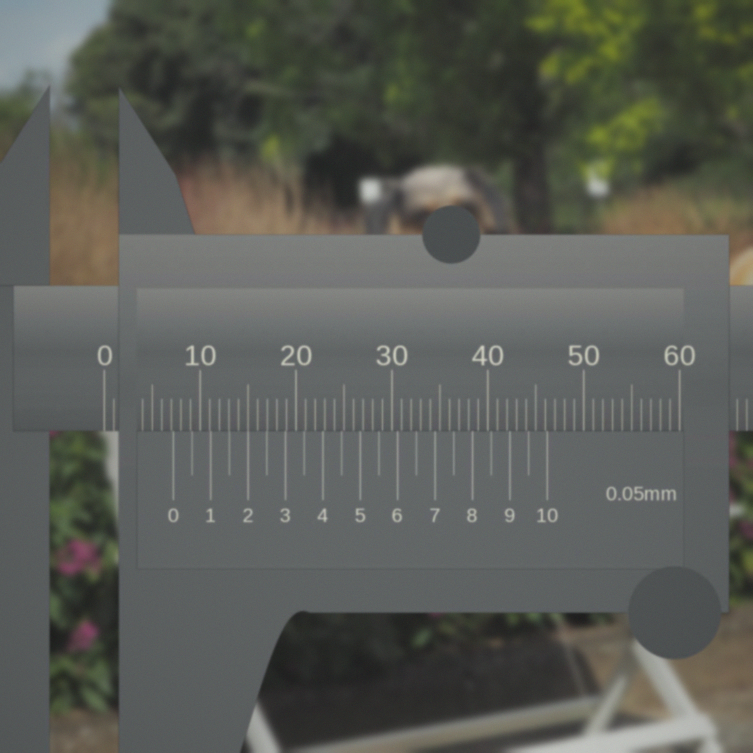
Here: 7.2 mm
